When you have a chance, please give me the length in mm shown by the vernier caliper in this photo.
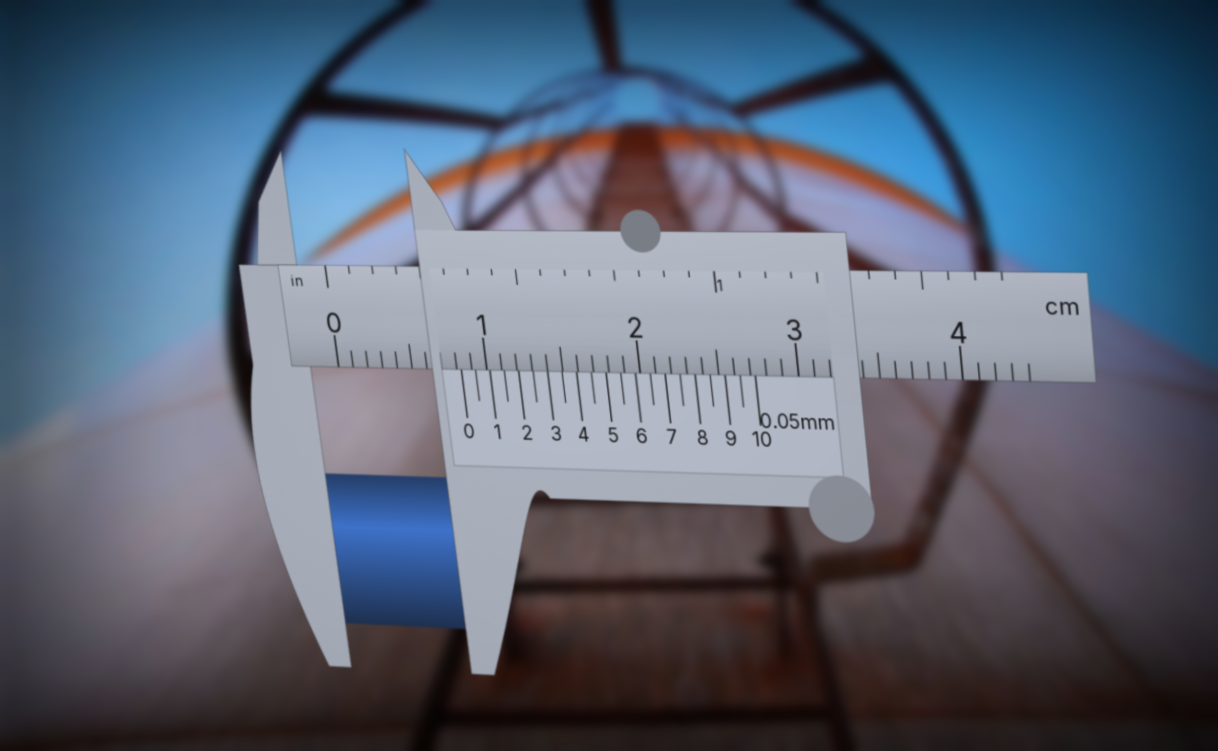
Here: 8.3 mm
